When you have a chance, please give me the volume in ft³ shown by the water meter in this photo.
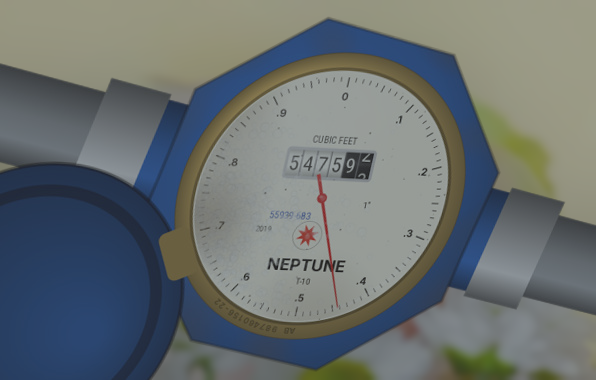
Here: 547592.44 ft³
